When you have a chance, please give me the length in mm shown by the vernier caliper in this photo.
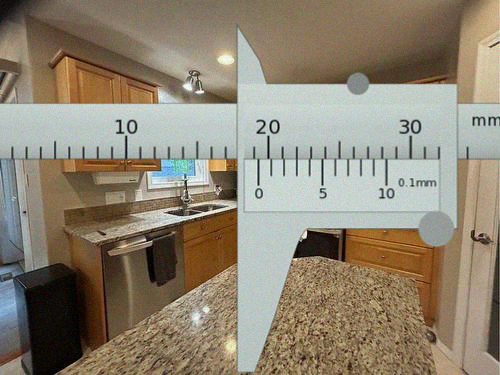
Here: 19.3 mm
